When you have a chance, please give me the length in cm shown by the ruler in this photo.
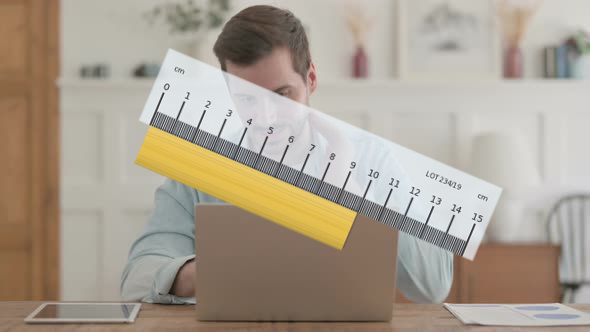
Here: 10 cm
